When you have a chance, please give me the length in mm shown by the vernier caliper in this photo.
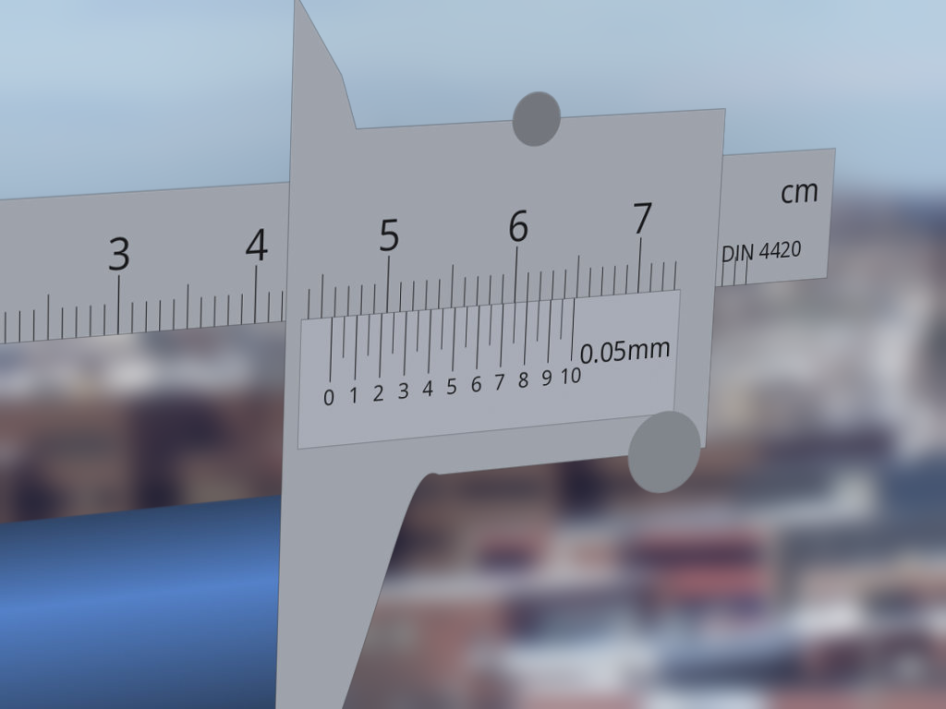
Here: 45.8 mm
